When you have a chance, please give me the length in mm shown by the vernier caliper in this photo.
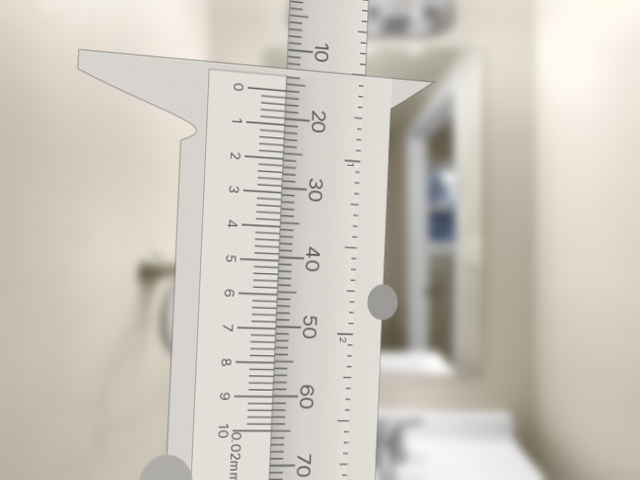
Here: 16.0 mm
